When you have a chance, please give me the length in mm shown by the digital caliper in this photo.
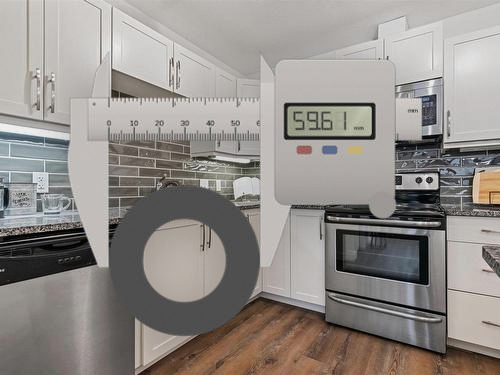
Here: 59.61 mm
